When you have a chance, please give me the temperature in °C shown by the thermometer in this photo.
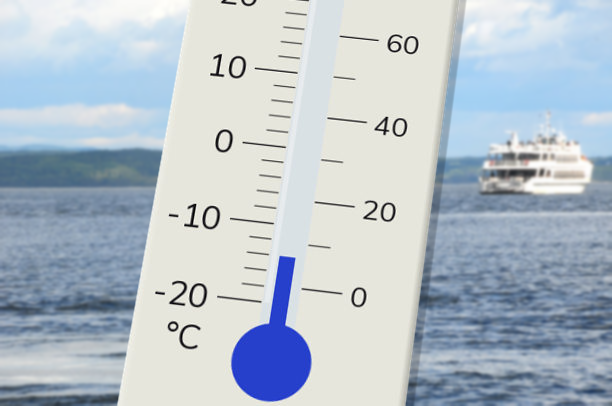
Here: -14 °C
